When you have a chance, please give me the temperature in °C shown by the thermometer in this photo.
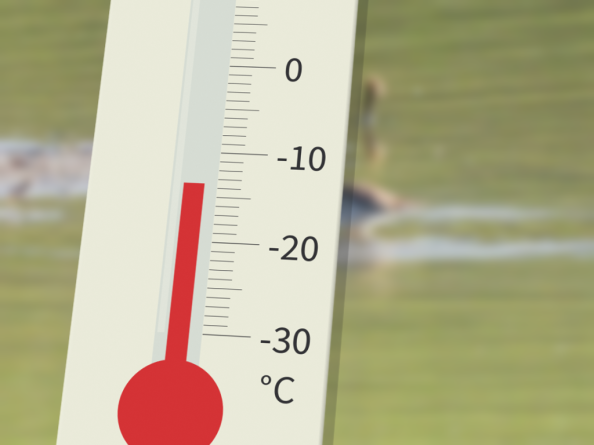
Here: -13.5 °C
